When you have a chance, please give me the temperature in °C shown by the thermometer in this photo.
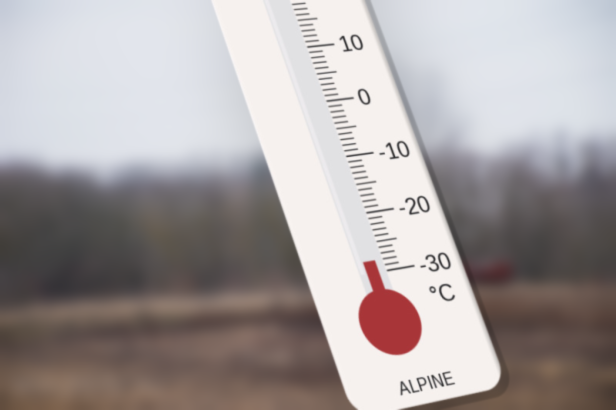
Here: -28 °C
